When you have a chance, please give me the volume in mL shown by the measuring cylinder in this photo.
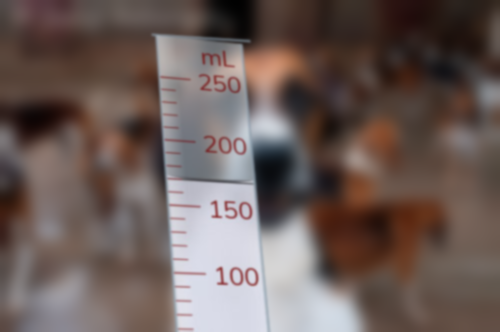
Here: 170 mL
